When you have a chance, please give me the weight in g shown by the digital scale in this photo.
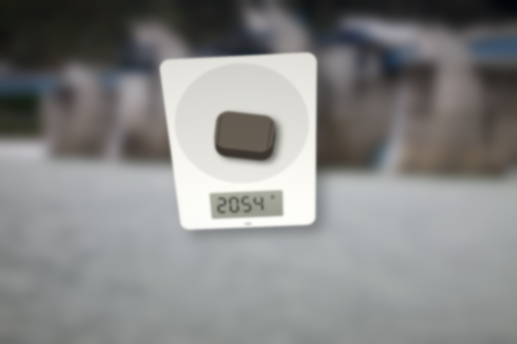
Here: 2054 g
